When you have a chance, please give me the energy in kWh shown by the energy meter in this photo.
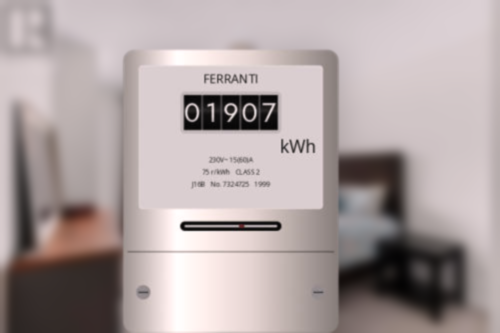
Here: 1907 kWh
